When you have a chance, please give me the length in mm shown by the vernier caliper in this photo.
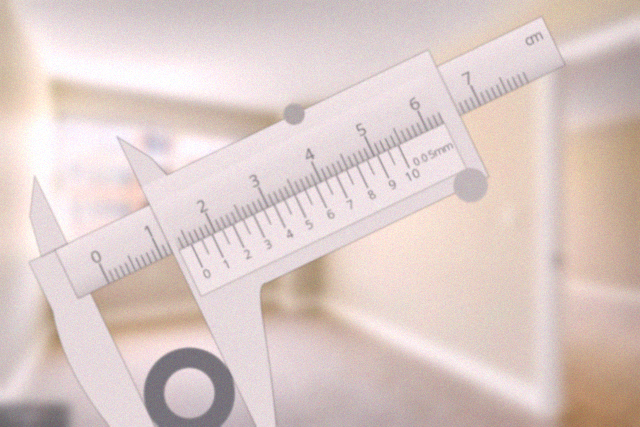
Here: 15.5 mm
